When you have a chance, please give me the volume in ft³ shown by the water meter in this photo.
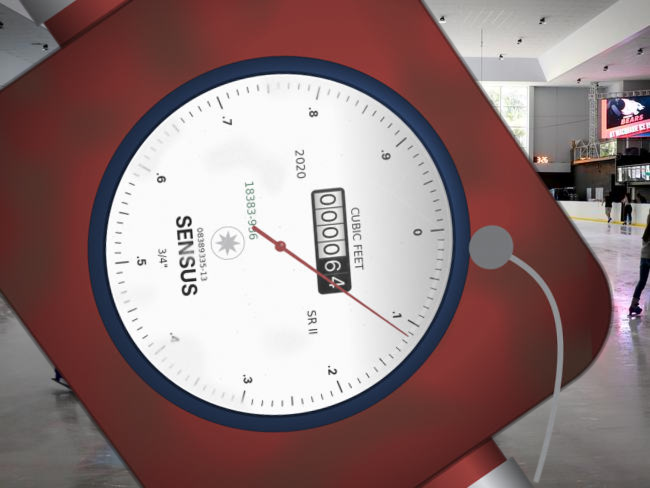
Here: 64.11 ft³
